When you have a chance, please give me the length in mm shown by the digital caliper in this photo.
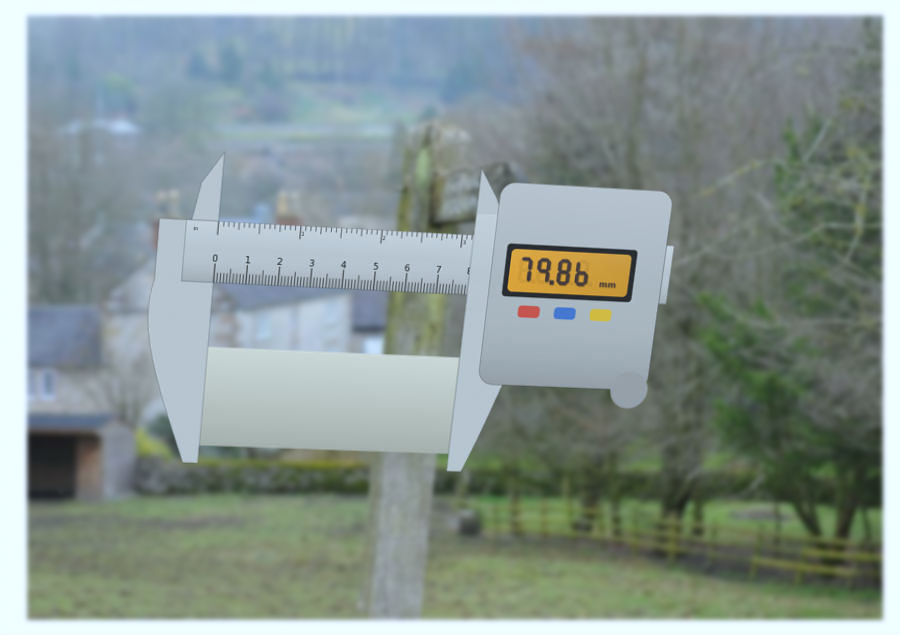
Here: 79.86 mm
